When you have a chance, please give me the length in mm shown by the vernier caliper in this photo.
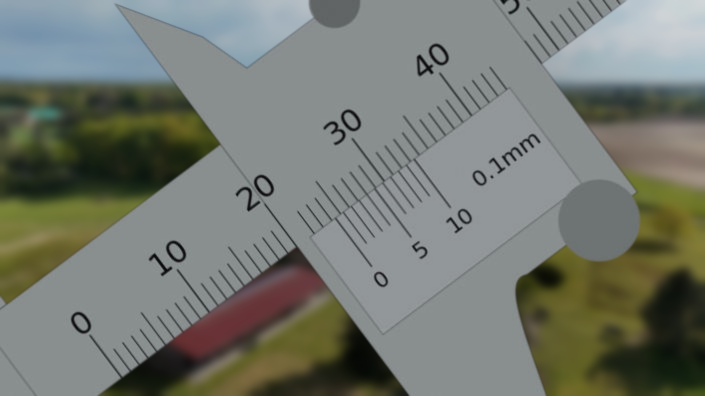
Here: 24.4 mm
